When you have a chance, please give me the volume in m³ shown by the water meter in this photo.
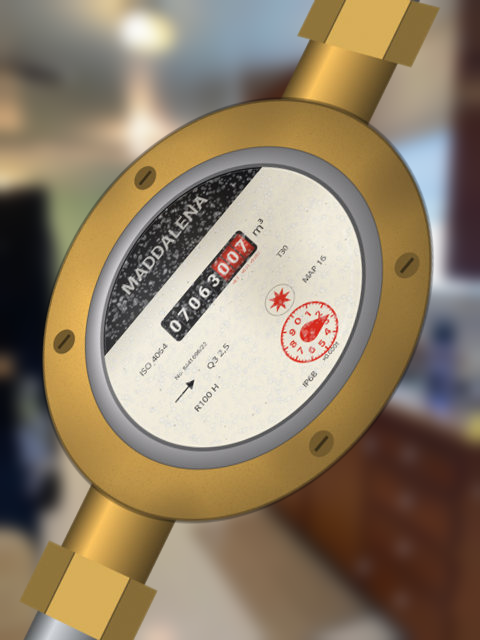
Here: 7063.0072 m³
